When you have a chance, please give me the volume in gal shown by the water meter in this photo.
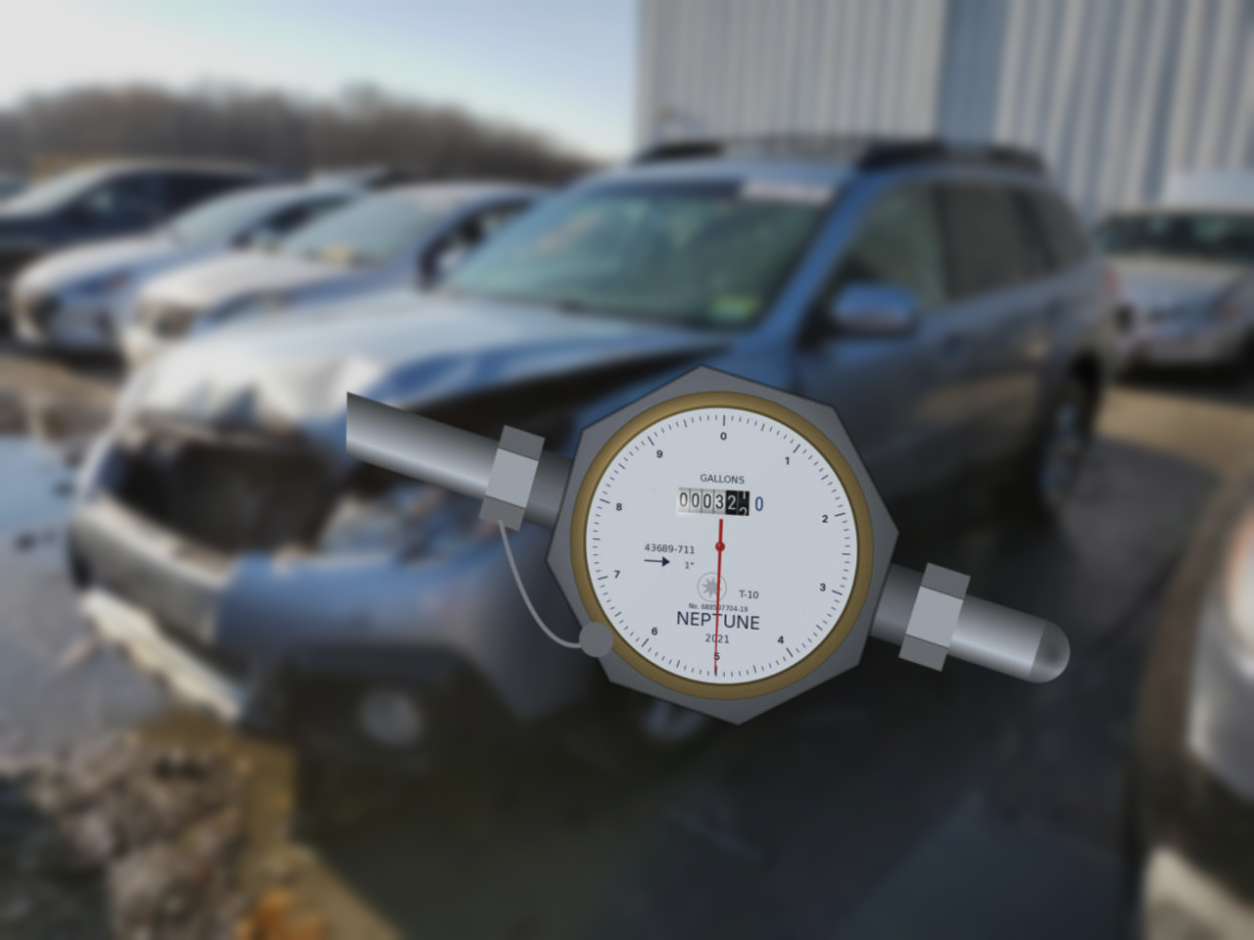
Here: 3215.0 gal
